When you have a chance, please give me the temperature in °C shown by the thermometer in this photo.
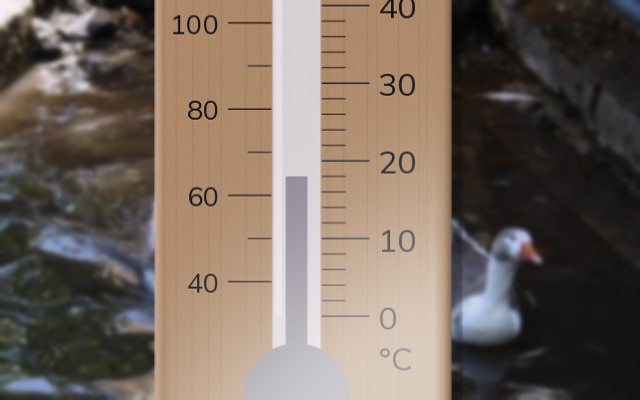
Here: 18 °C
